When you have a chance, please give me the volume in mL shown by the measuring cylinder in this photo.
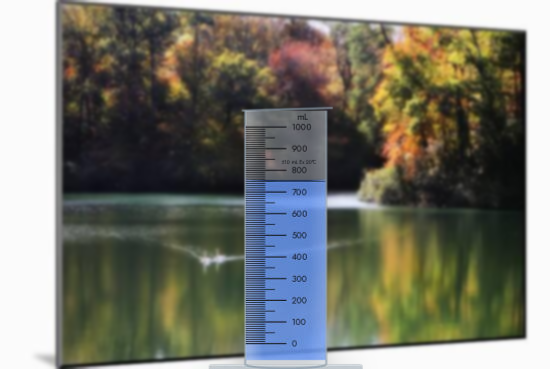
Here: 750 mL
